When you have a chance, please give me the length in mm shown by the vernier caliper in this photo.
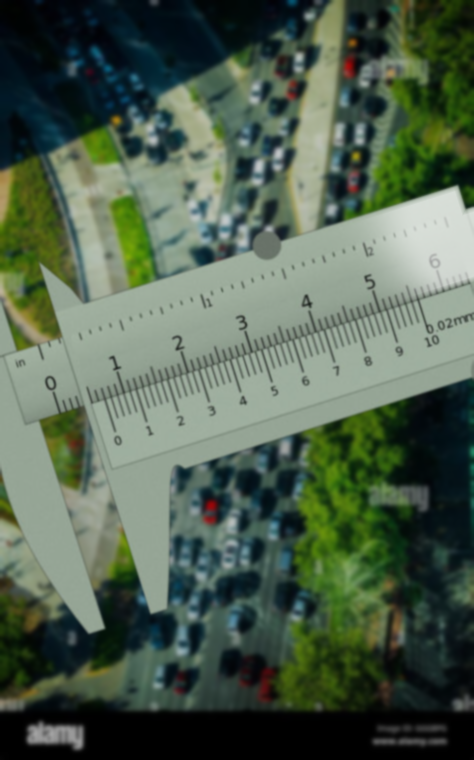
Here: 7.0 mm
